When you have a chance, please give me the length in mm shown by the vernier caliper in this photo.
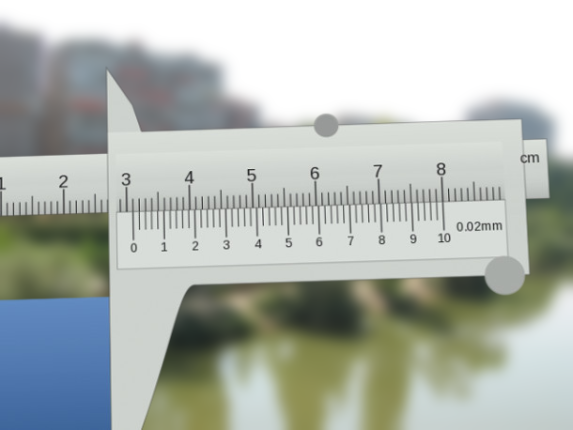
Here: 31.0 mm
